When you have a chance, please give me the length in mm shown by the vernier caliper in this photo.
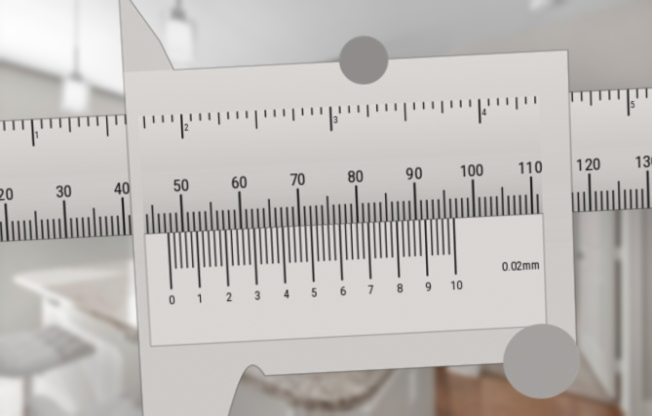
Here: 47.5 mm
